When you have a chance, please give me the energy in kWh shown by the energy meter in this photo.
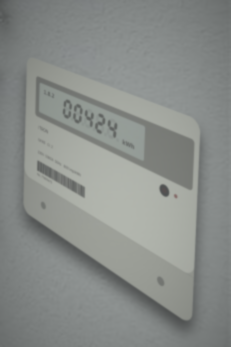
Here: 424 kWh
